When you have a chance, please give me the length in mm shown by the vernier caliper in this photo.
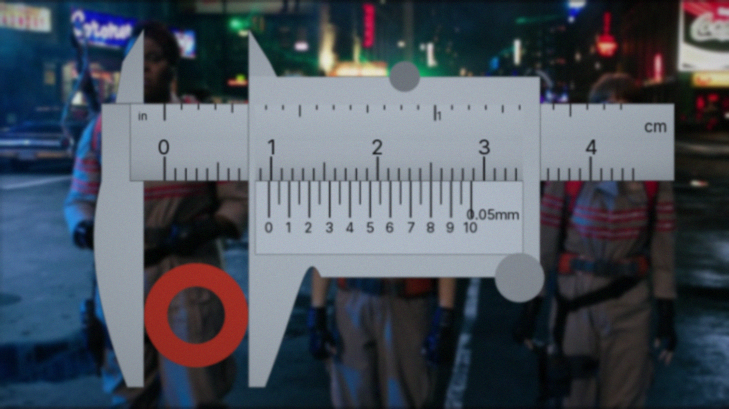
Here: 9.8 mm
